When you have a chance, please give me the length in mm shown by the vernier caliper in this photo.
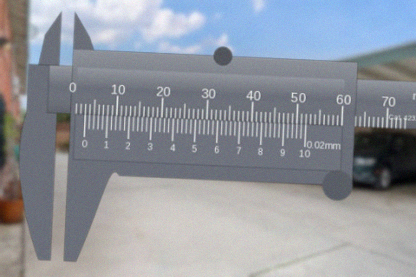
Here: 3.0 mm
